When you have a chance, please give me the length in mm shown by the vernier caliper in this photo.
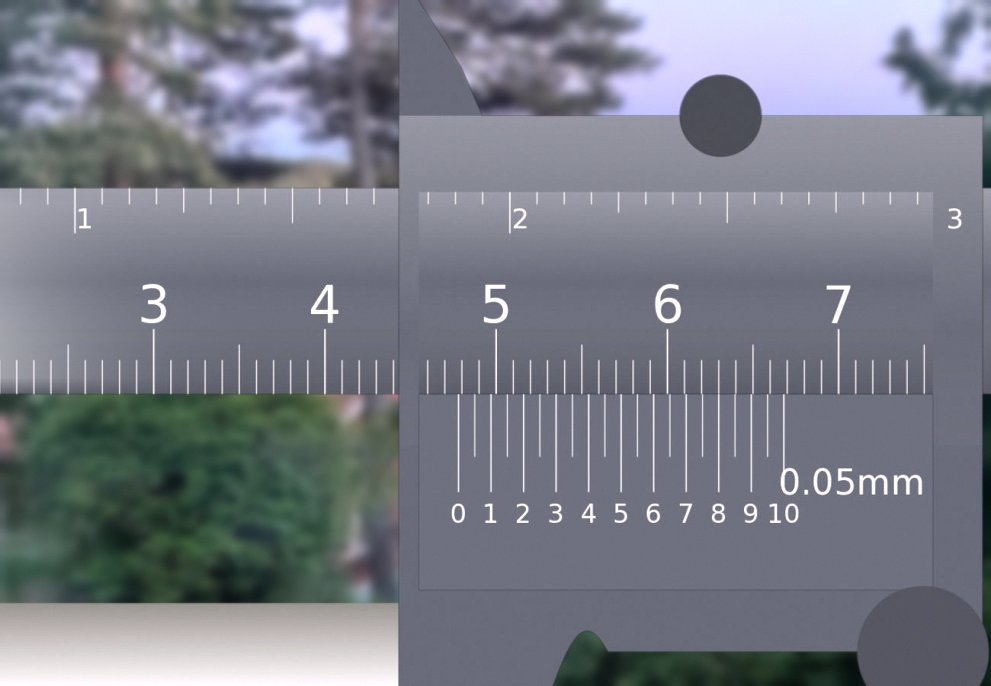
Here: 47.8 mm
